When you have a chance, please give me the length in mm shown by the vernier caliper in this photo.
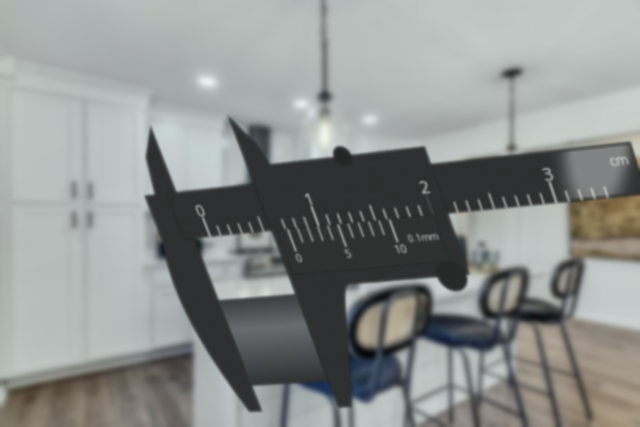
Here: 7.2 mm
